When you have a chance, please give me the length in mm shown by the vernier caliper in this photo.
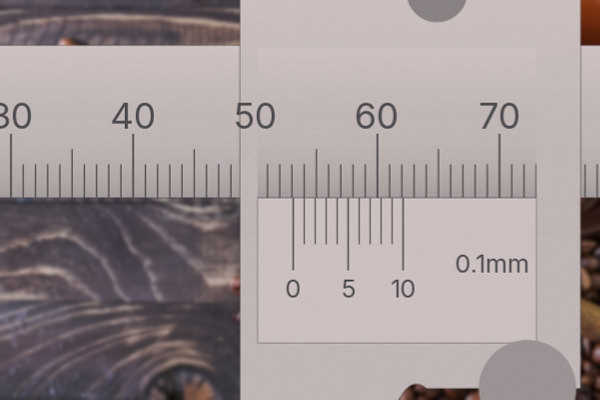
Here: 53.1 mm
